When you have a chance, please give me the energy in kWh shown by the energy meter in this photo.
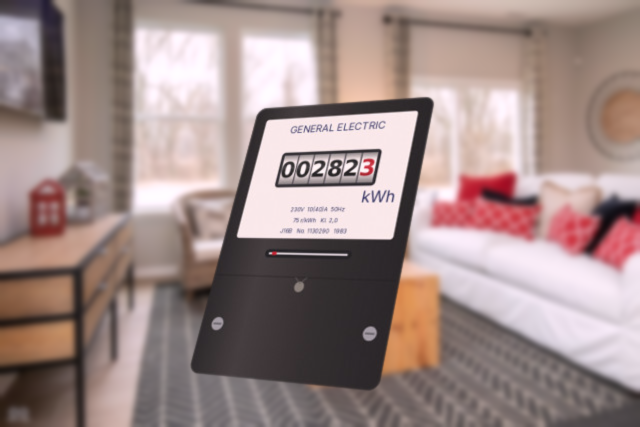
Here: 282.3 kWh
